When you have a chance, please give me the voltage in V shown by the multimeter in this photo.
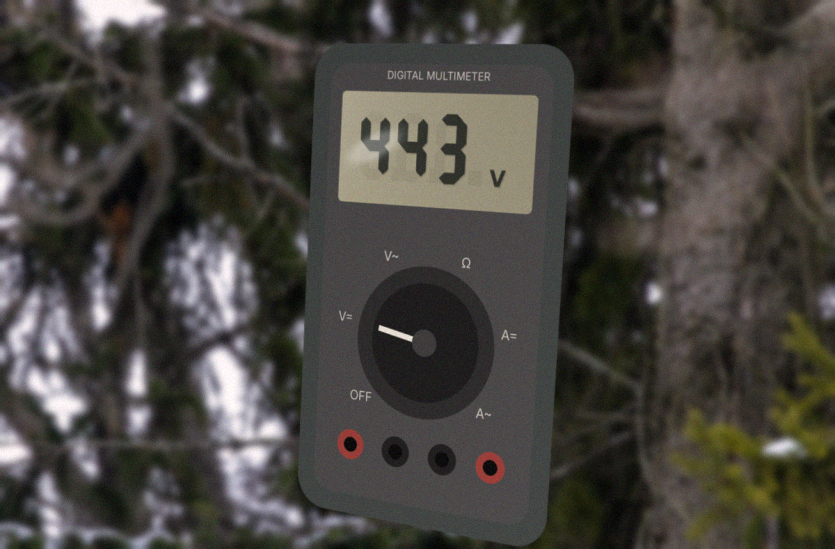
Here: 443 V
